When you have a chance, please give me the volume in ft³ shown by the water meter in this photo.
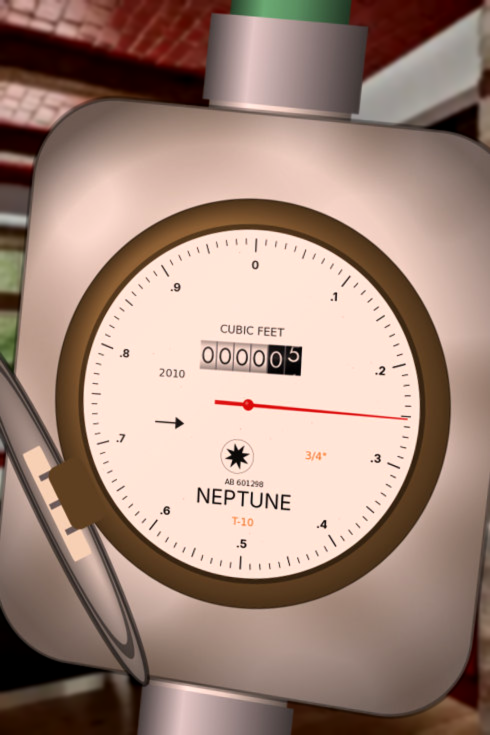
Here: 5.25 ft³
